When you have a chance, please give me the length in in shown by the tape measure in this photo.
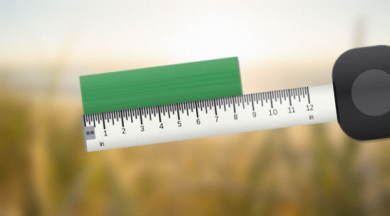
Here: 8.5 in
